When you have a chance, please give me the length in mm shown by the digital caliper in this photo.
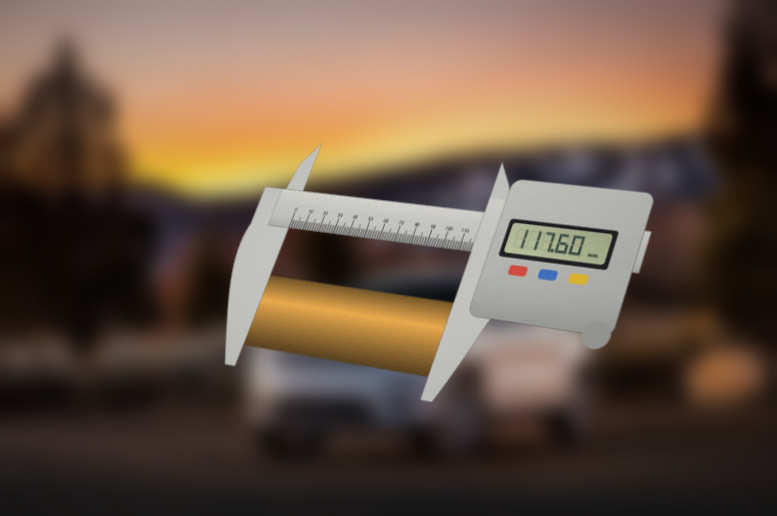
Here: 117.60 mm
